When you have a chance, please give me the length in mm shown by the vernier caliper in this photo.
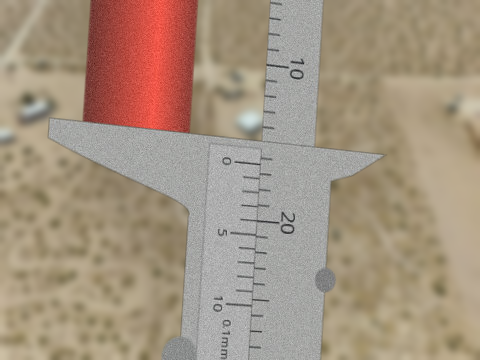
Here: 16.4 mm
